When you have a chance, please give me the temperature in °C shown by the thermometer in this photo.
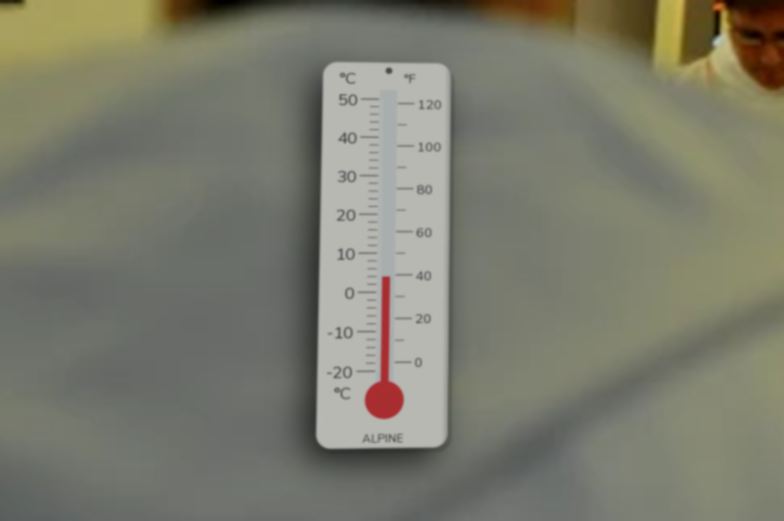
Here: 4 °C
